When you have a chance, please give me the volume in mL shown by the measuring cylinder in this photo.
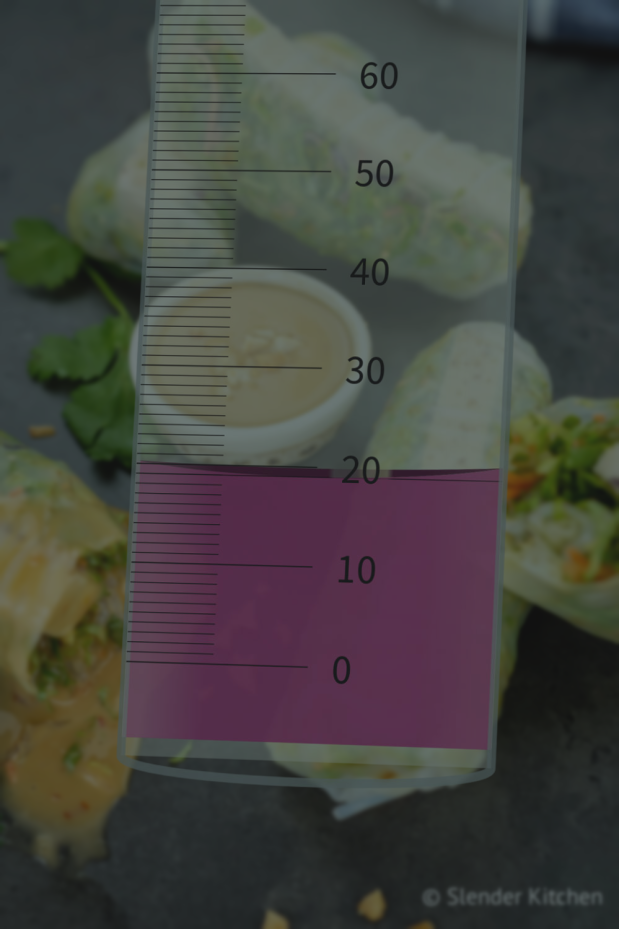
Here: 19 mL
